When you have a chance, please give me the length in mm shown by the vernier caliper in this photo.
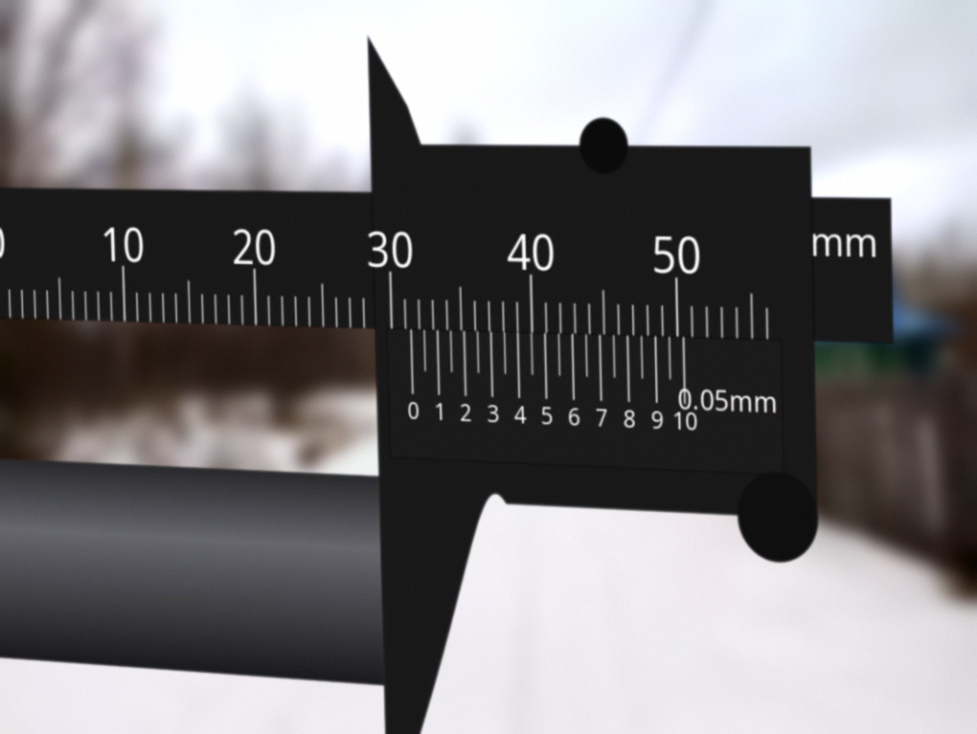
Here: 31.4 mm
